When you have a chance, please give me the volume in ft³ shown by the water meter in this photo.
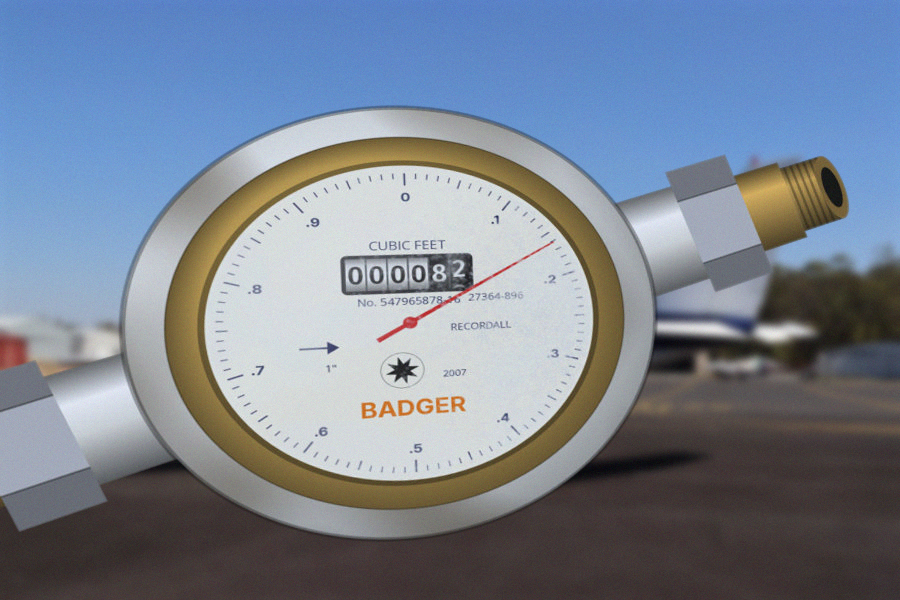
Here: 82.16 ft³
